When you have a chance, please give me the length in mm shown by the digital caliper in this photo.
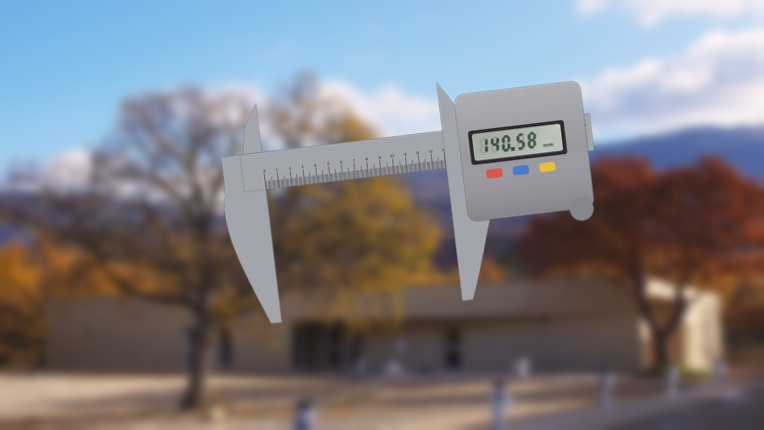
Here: 140.58 mm
